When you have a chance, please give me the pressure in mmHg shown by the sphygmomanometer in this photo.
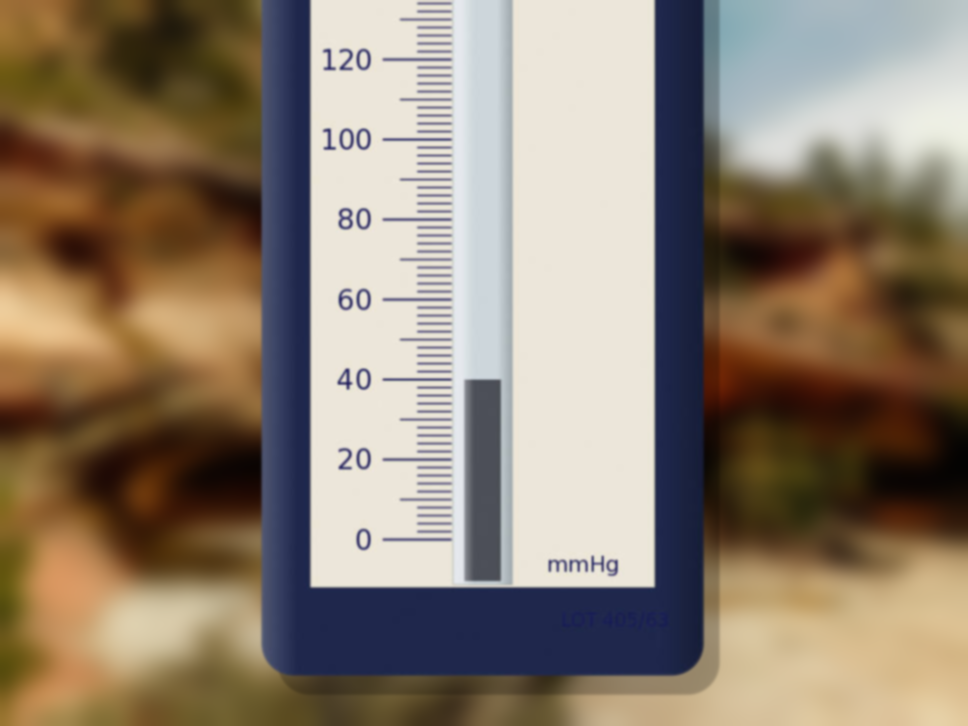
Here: 40 mmHg
